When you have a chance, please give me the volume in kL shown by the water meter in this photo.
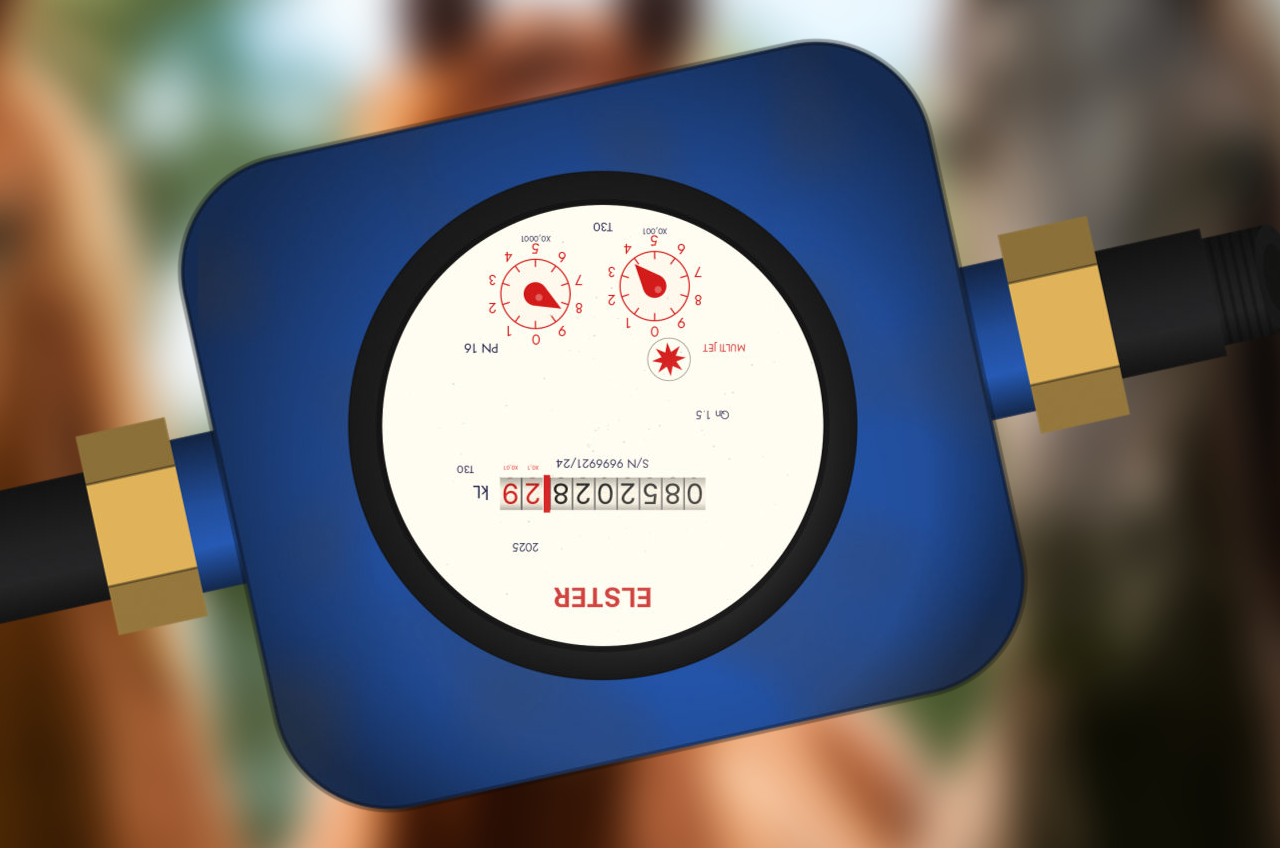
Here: 852028.2938 kL
